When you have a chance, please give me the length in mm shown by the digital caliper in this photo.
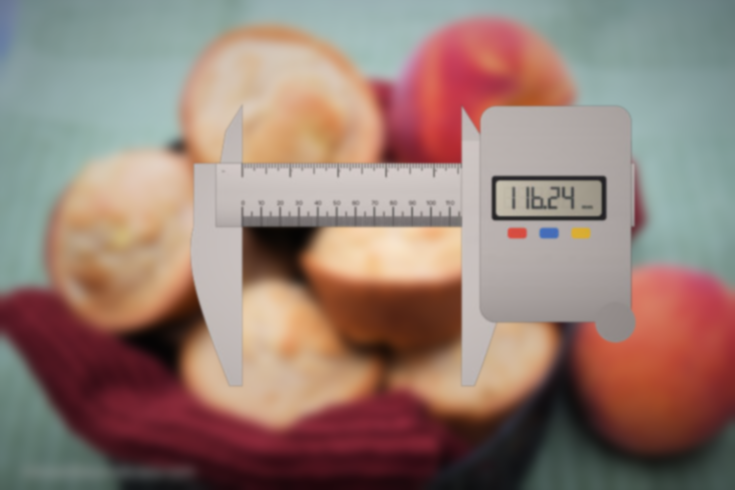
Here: 116.24 mm
